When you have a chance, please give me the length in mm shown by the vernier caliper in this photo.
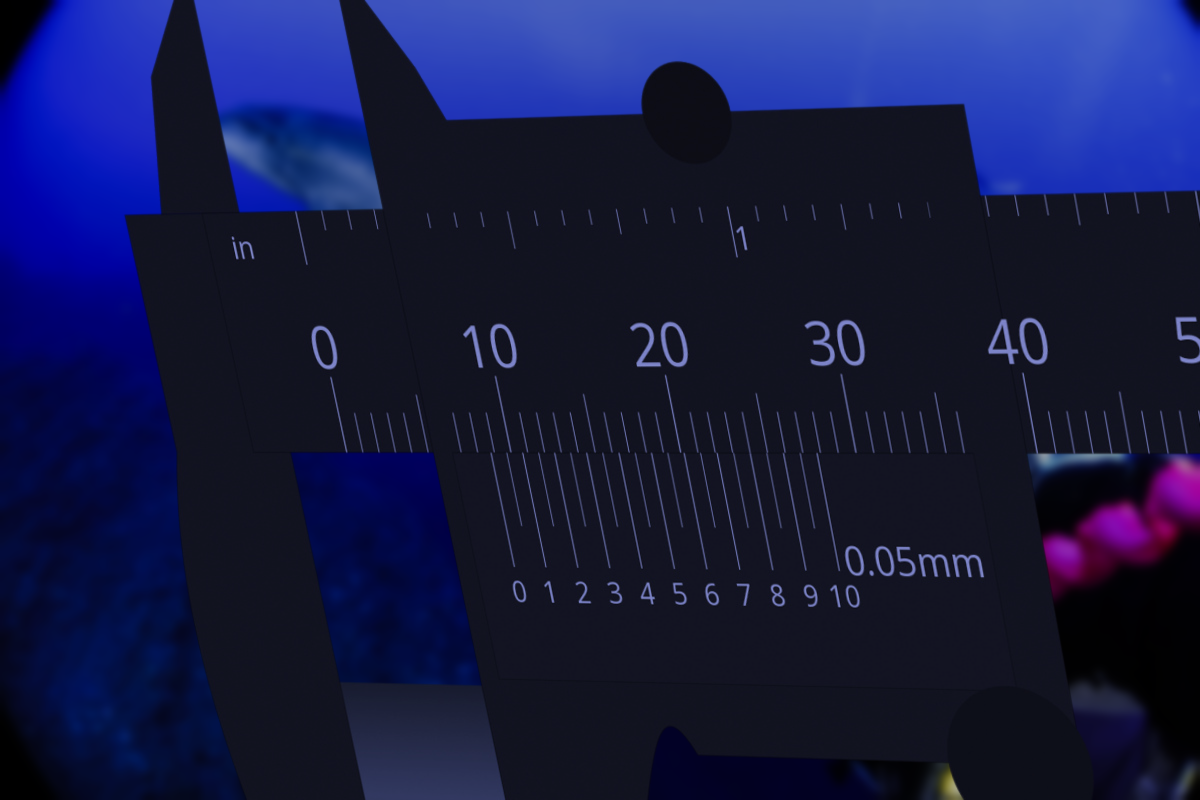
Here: 8.8 mm
